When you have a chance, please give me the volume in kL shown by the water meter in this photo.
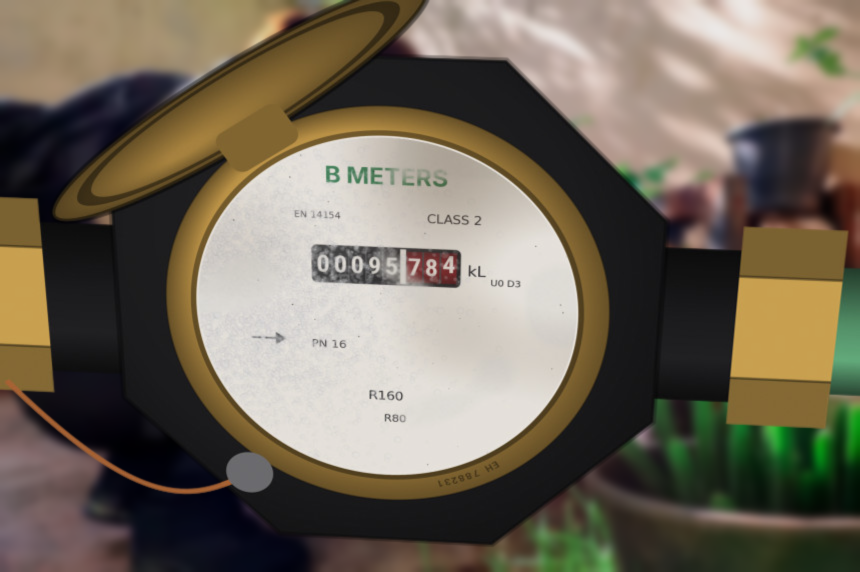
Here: 95.784 kL
